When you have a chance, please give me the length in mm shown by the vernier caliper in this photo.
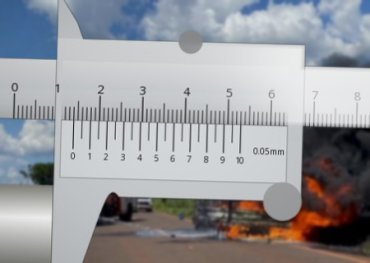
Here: 14.0 mm
